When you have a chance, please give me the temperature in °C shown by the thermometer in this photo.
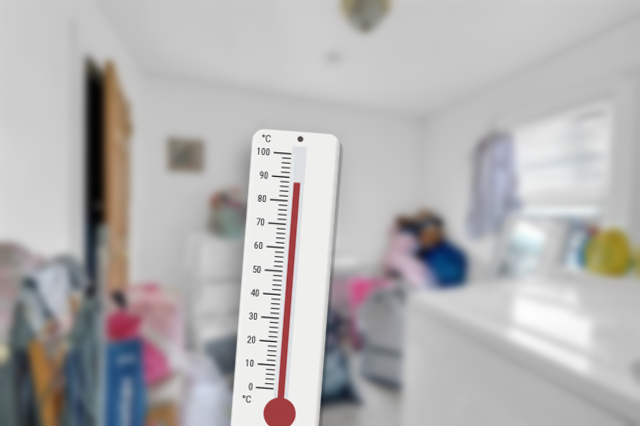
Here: 88 °C
